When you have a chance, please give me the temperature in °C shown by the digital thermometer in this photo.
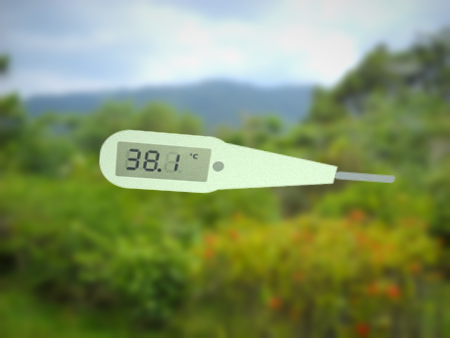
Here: 38.1 °C
